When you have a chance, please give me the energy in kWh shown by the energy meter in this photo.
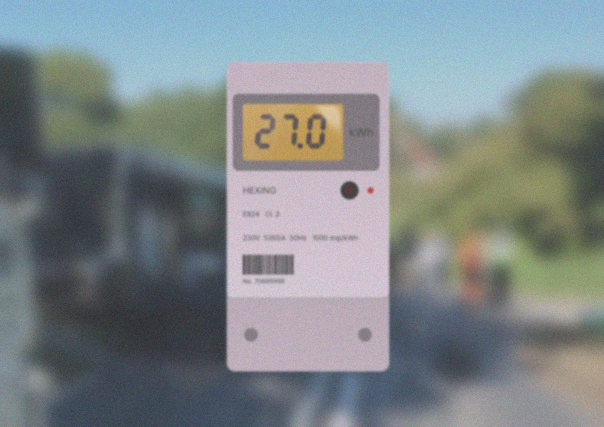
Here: 27.0 kWh
